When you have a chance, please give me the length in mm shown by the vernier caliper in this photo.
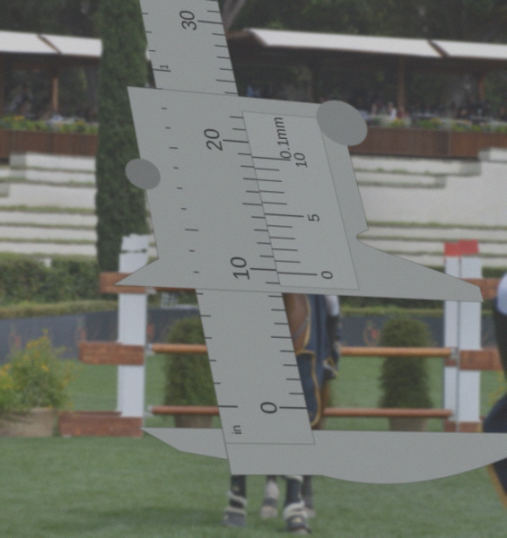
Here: 9.8 mm
